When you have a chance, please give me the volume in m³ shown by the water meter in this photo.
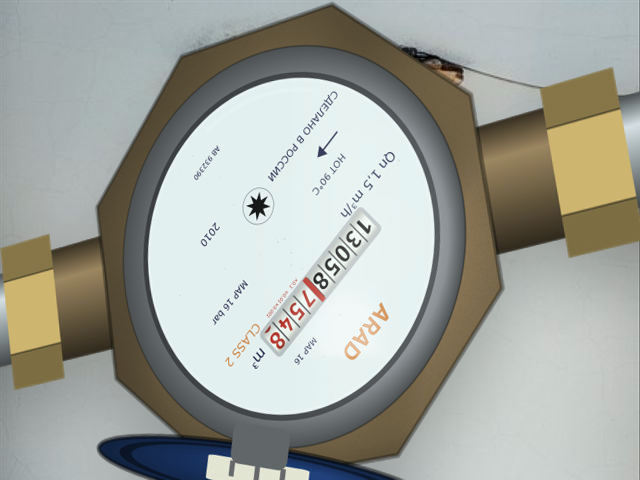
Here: 13058.7548 m³
